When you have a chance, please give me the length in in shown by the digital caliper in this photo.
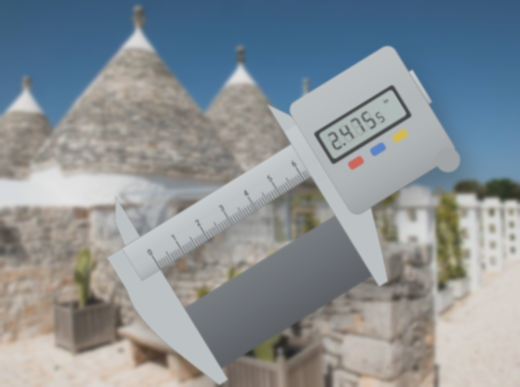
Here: 2.4755 in
